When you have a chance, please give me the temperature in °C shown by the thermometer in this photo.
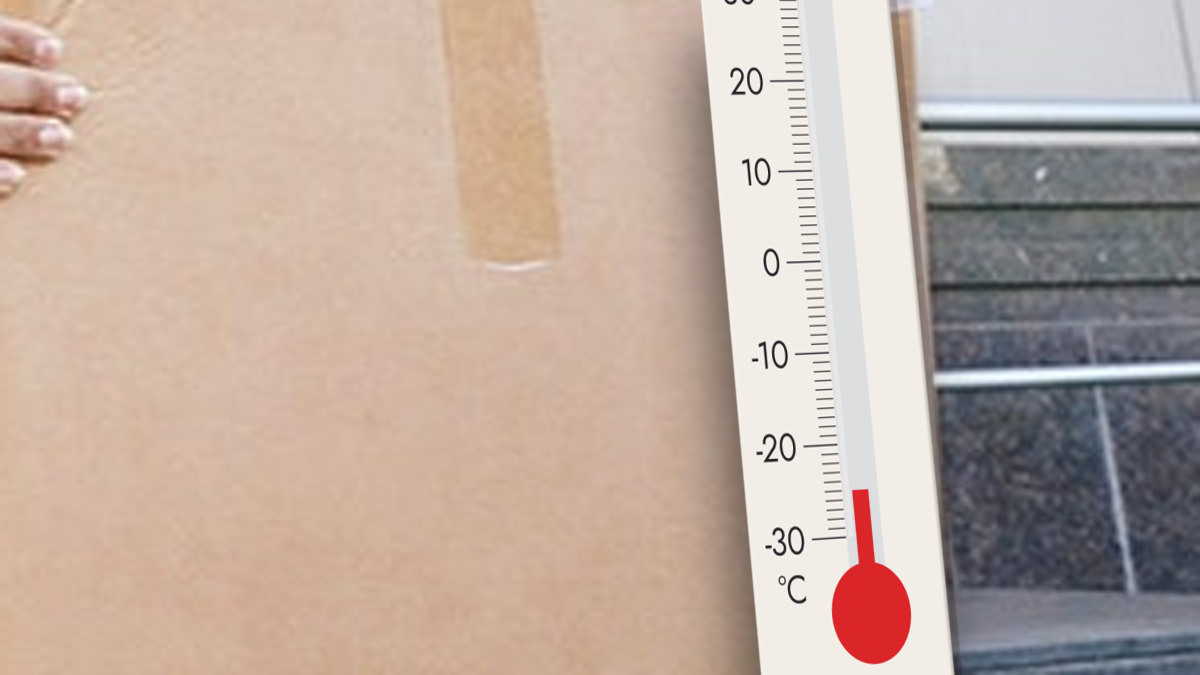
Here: -25 °C
